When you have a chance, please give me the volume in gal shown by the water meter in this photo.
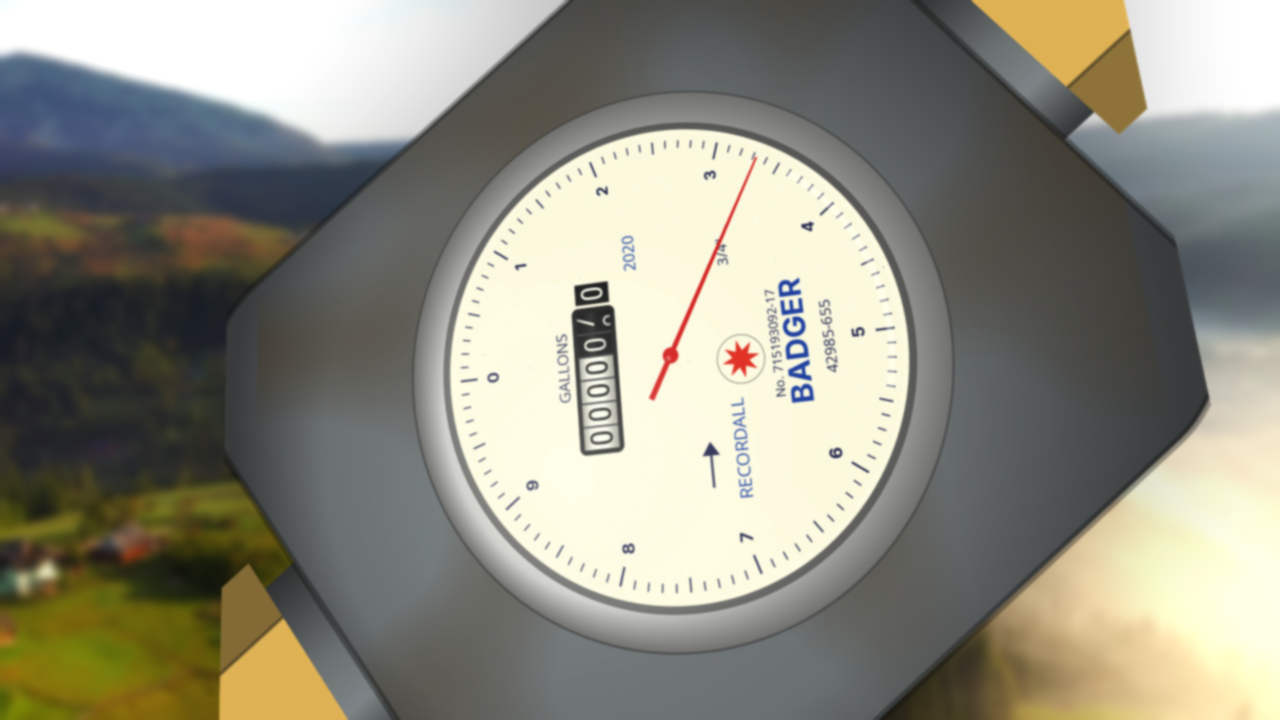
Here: 73.3 gal
